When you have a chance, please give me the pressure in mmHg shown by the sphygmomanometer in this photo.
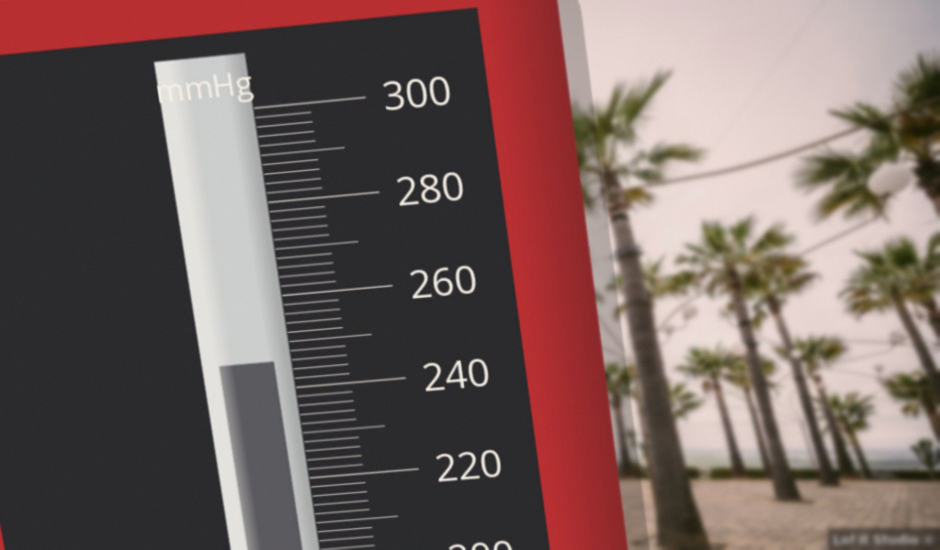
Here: 246 mmHg
